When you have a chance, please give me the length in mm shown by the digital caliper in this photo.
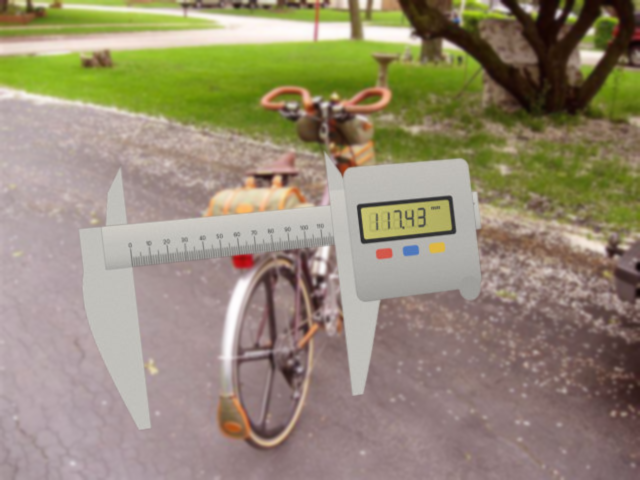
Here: 117.43 mm
